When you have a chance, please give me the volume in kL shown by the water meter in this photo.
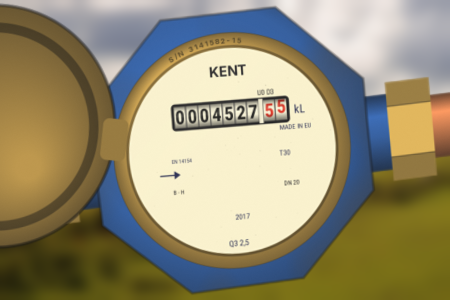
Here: 4527.55 kL
